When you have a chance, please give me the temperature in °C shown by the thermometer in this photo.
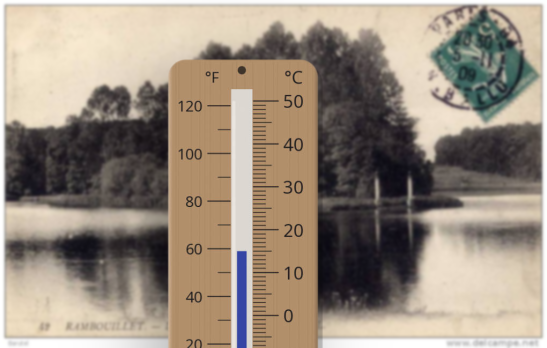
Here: 15 °C
